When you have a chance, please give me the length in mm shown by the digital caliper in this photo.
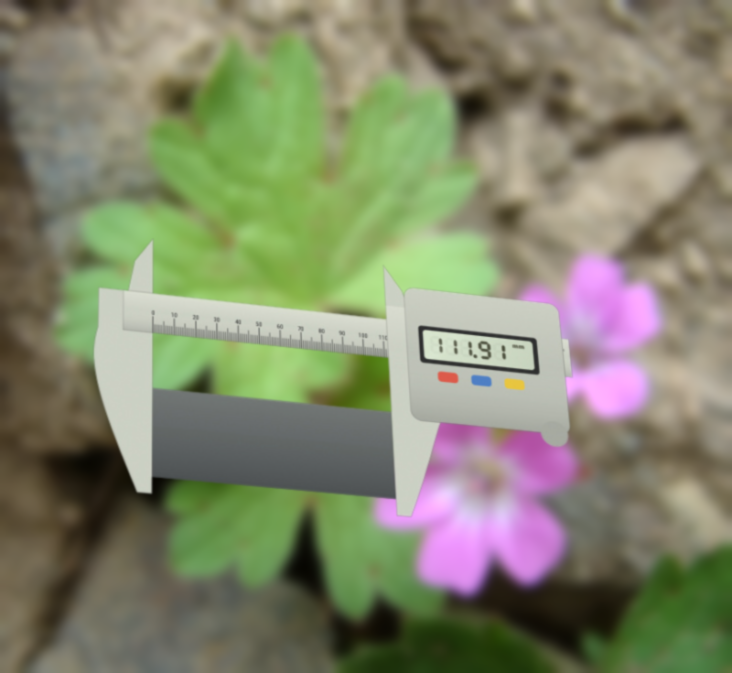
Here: 111.91 mm
